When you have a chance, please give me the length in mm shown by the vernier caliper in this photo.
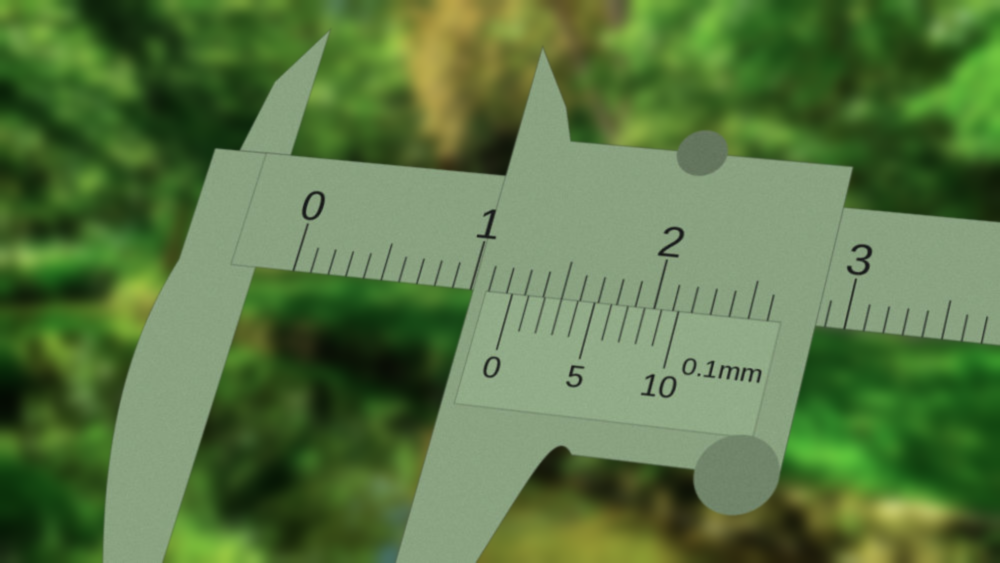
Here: 12.3 mm
